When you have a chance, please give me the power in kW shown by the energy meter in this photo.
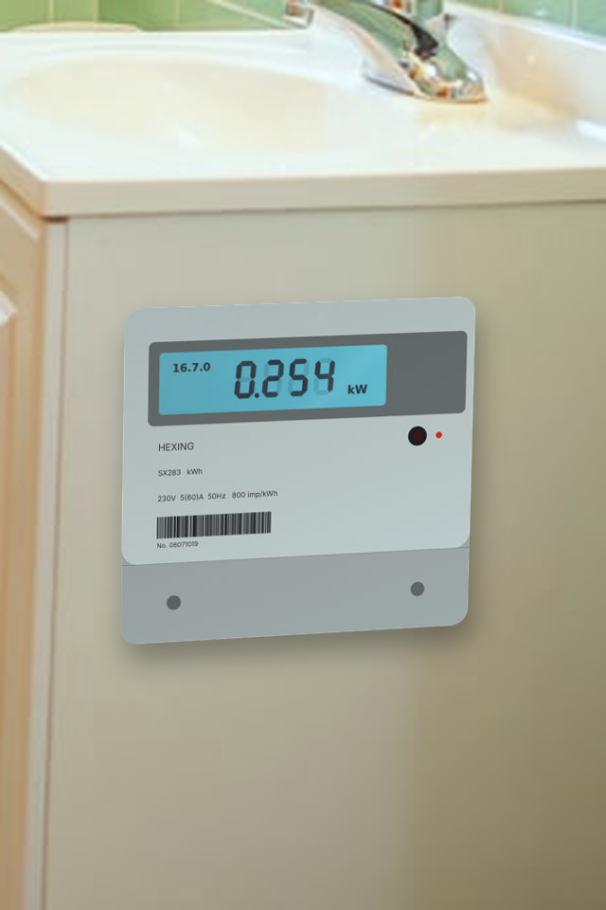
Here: 0.254 kW
